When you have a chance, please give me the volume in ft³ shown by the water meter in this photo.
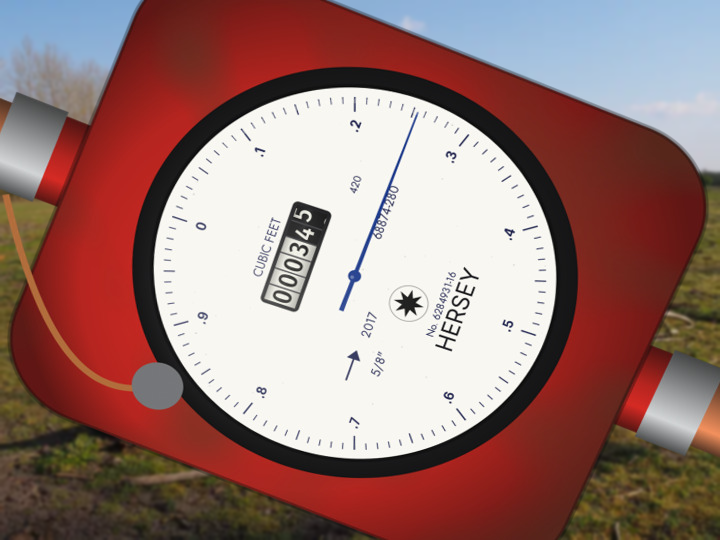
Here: 345.25 ft³
